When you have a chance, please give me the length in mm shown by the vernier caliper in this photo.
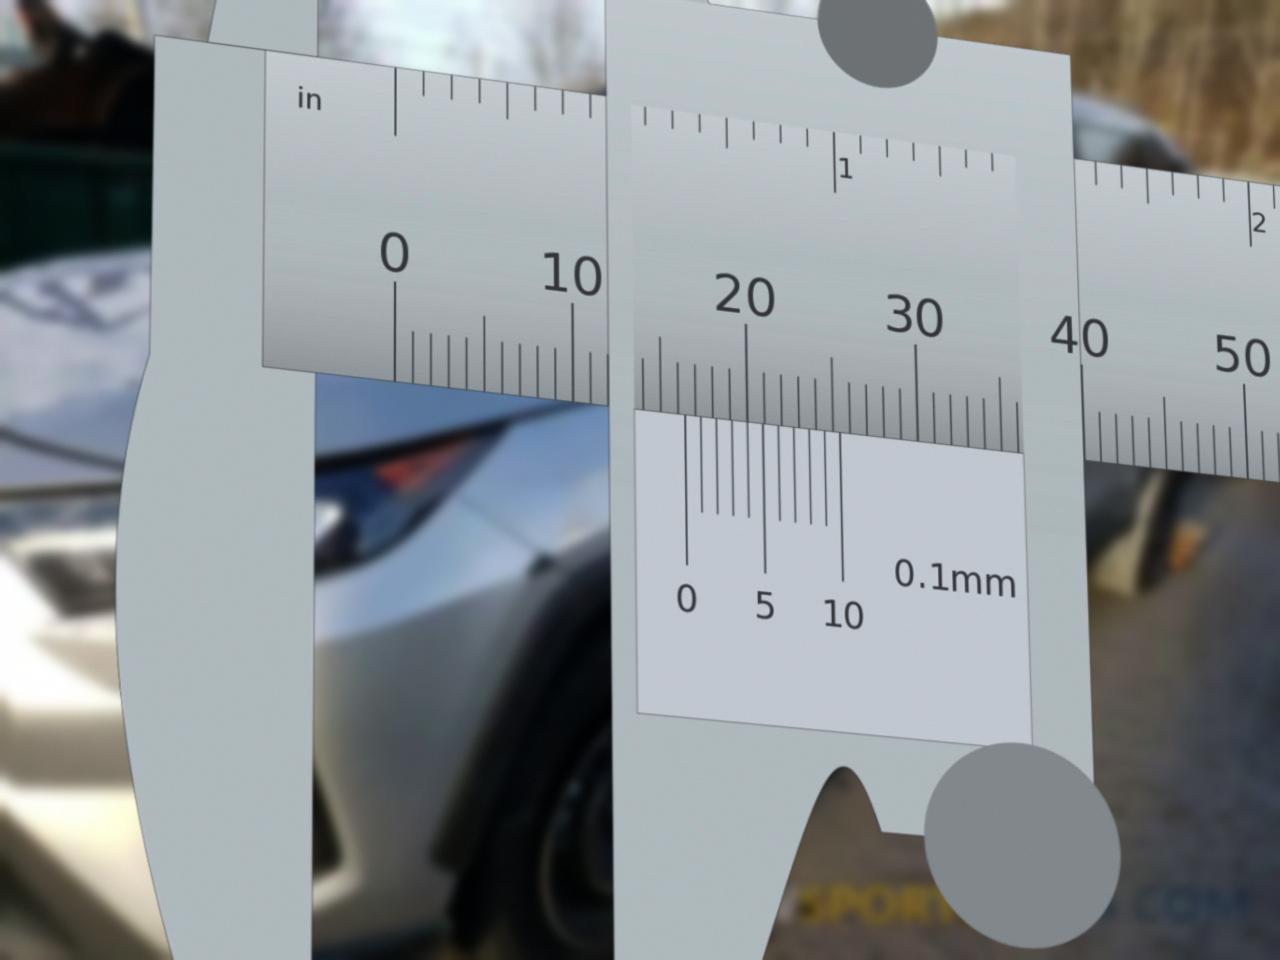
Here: 16.4 mm
